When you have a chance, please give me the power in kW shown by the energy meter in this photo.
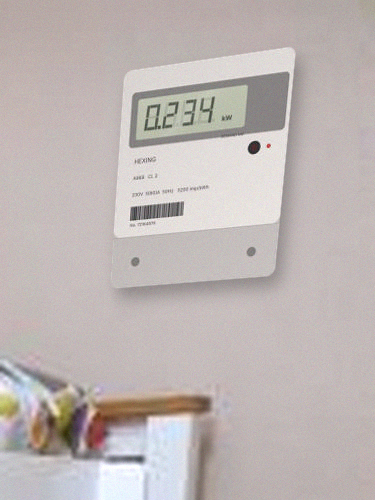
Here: 0.234 kW
